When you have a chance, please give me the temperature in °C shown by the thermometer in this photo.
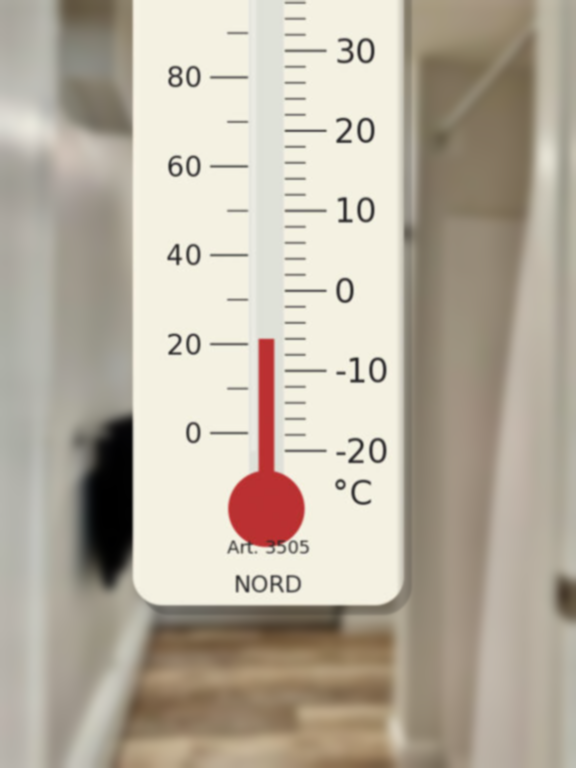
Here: -6 °C
